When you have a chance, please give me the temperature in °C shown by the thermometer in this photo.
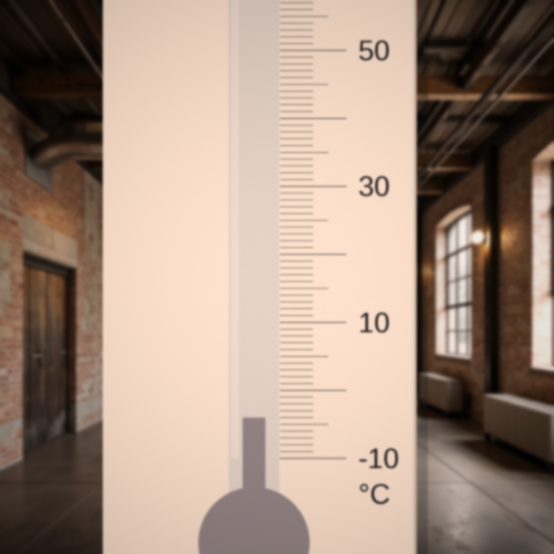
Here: -4 °C
